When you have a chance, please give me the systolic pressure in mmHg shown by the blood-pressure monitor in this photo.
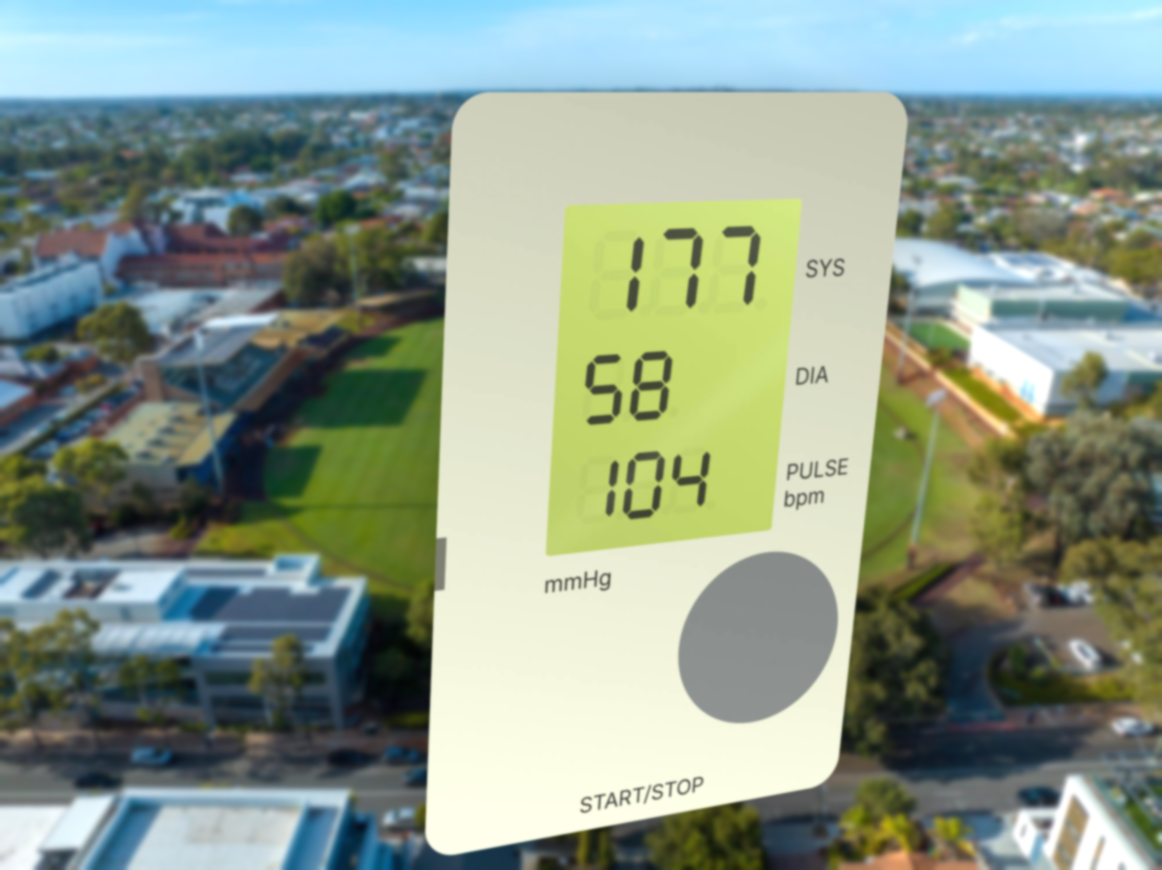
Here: 177 mmHg
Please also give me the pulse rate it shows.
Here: 104 bpm
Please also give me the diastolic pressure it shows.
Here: 58 mmHg
